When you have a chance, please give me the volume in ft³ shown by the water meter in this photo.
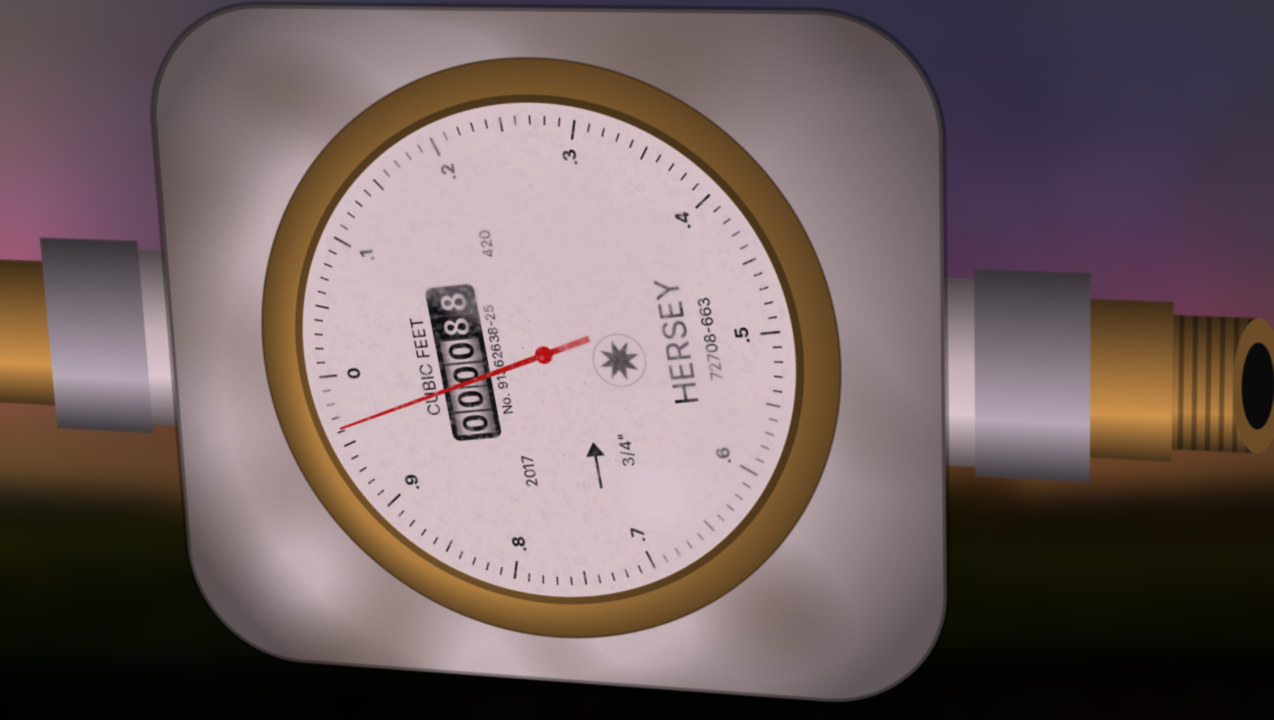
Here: 87.96 ft³
